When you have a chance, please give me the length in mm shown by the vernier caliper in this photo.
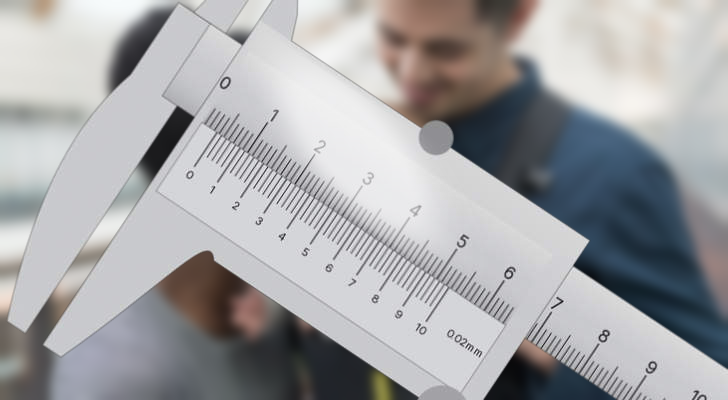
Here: 3.6 mm
